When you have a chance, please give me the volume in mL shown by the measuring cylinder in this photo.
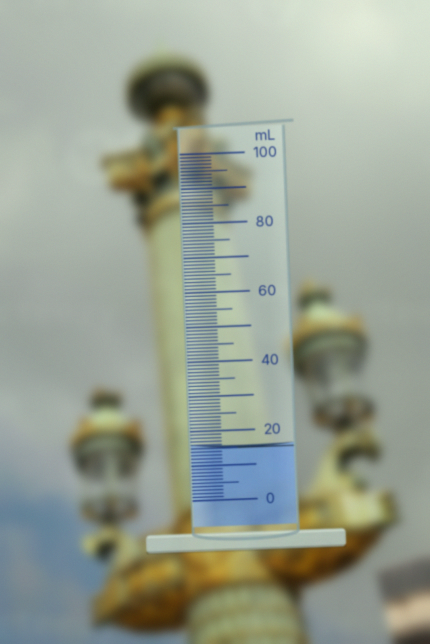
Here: 15 mL
